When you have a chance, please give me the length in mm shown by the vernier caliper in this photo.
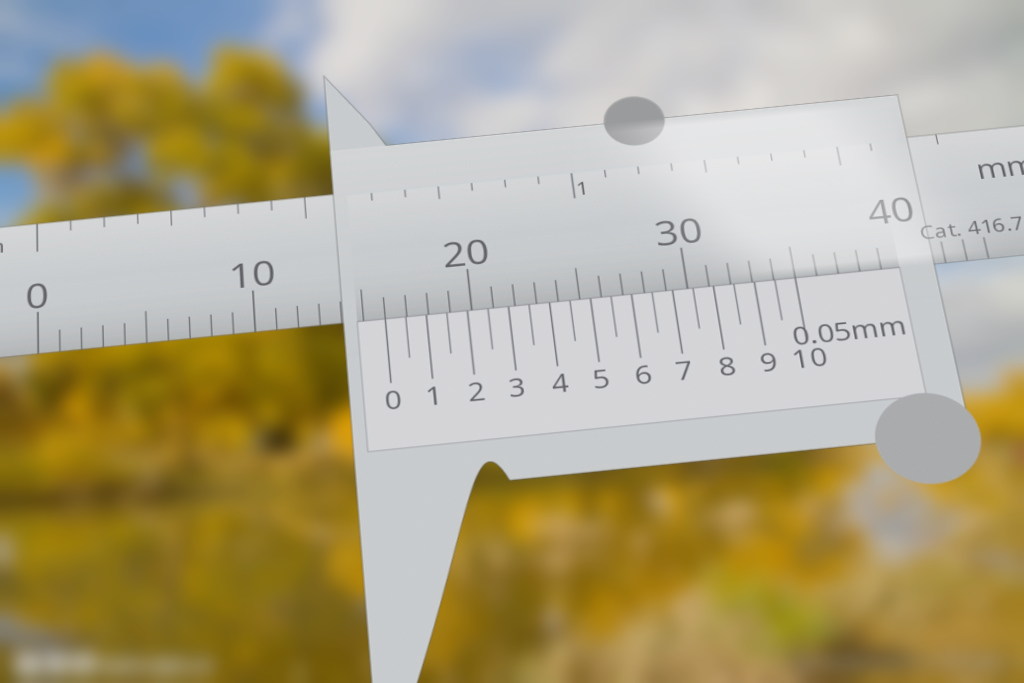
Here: 16.0 mm
